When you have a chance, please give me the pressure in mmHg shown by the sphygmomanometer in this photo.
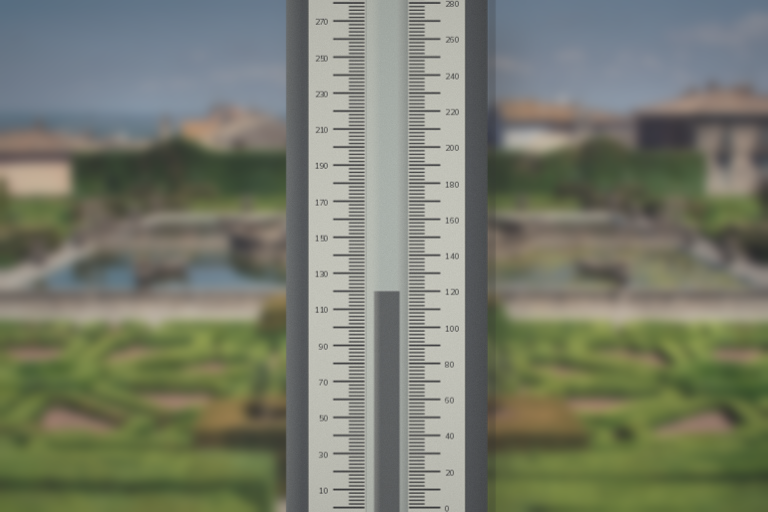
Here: 120 mmHg
